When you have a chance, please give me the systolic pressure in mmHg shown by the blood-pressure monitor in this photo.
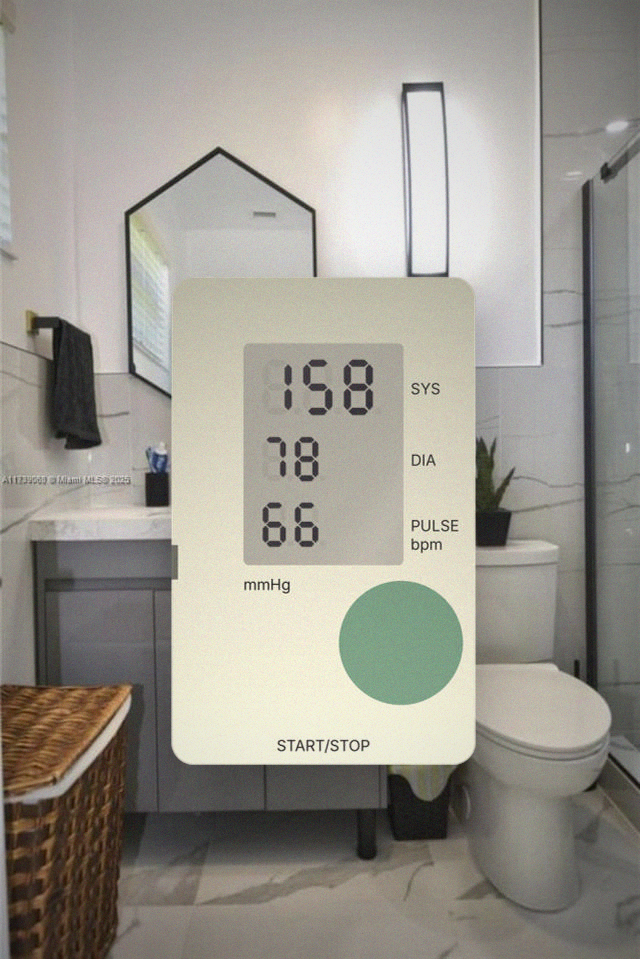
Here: 158 mmHg
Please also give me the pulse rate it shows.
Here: 66 bpm
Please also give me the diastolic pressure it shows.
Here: 78 mmHg
